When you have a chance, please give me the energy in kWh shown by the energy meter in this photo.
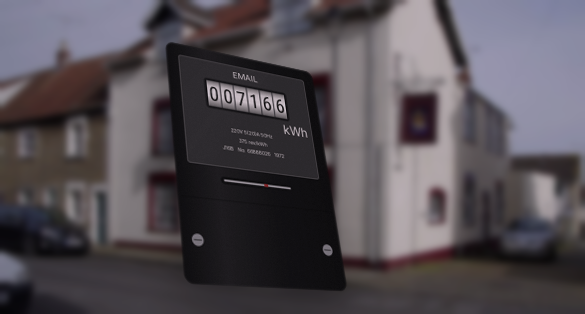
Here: 7166 kWh
